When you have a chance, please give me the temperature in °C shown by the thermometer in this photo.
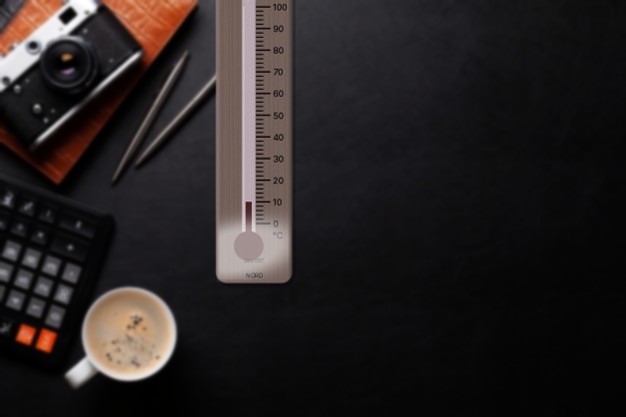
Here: 10 °C
